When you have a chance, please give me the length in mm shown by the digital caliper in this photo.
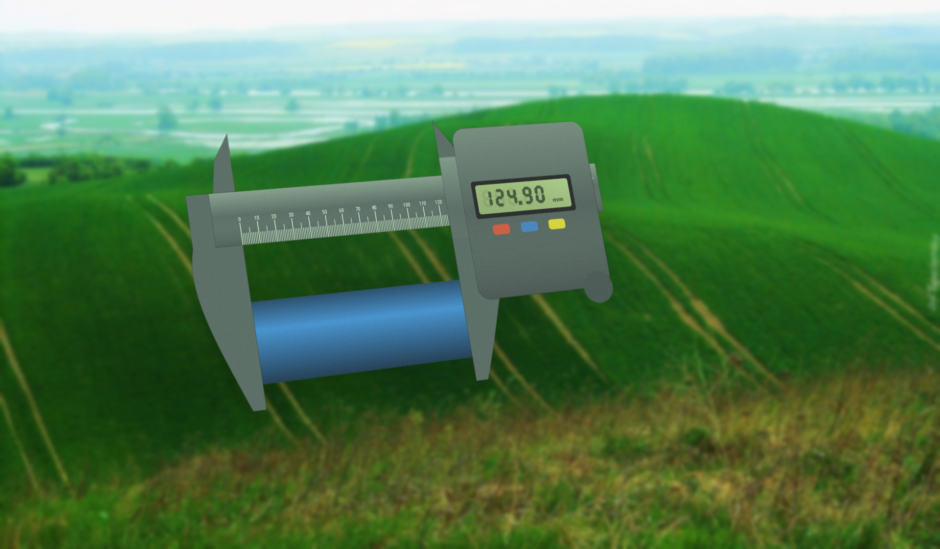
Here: 124.90 mm
